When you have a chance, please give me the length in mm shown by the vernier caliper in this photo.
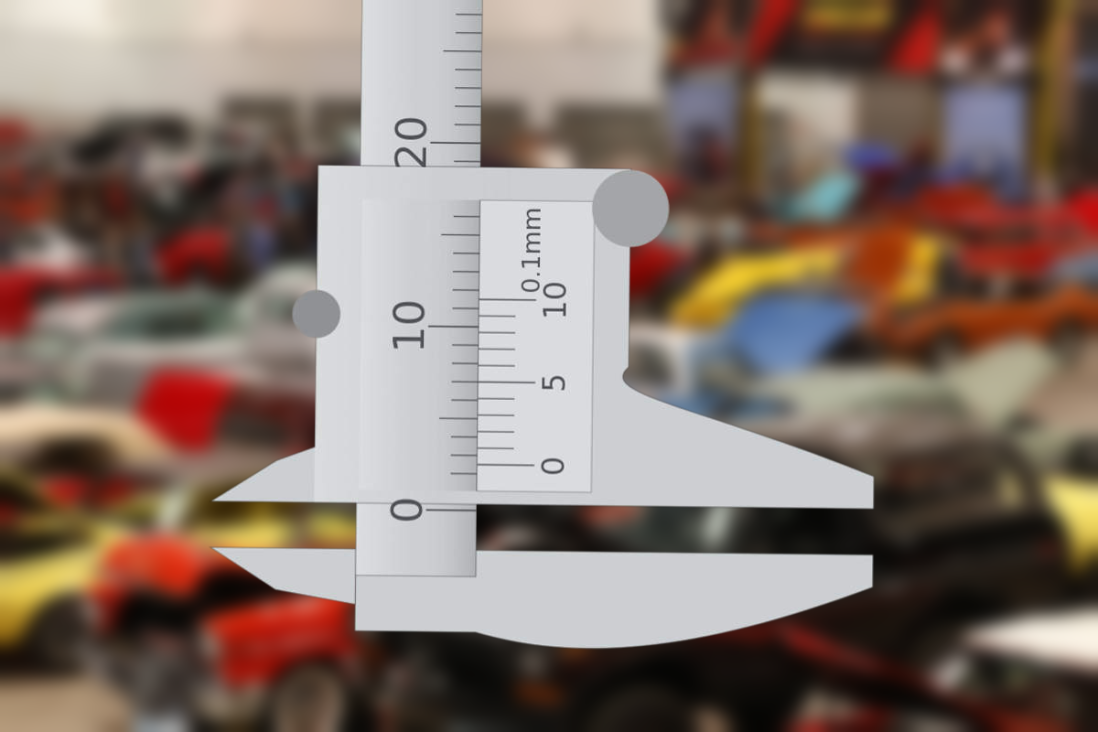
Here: 2.5 mm
